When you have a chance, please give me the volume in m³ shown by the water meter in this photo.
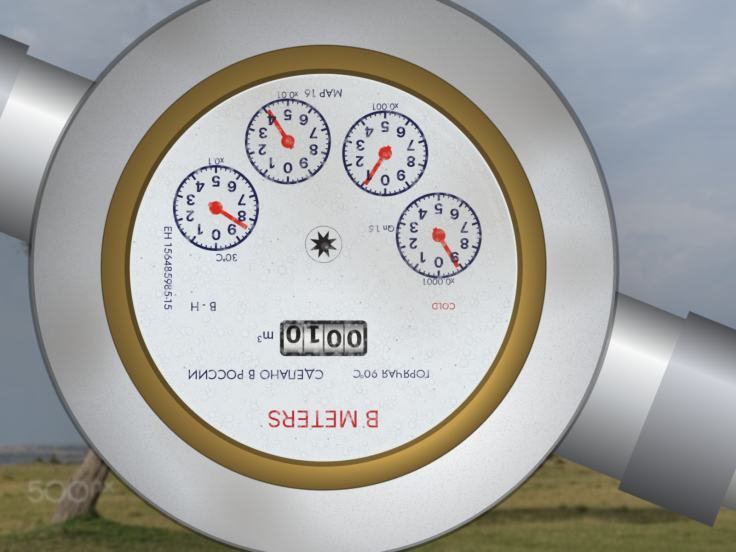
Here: 9.8409 m³
